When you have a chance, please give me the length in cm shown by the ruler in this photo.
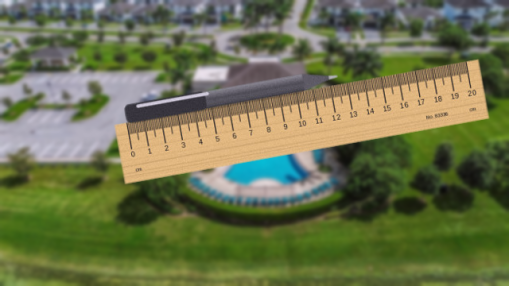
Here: 12.5 cm
